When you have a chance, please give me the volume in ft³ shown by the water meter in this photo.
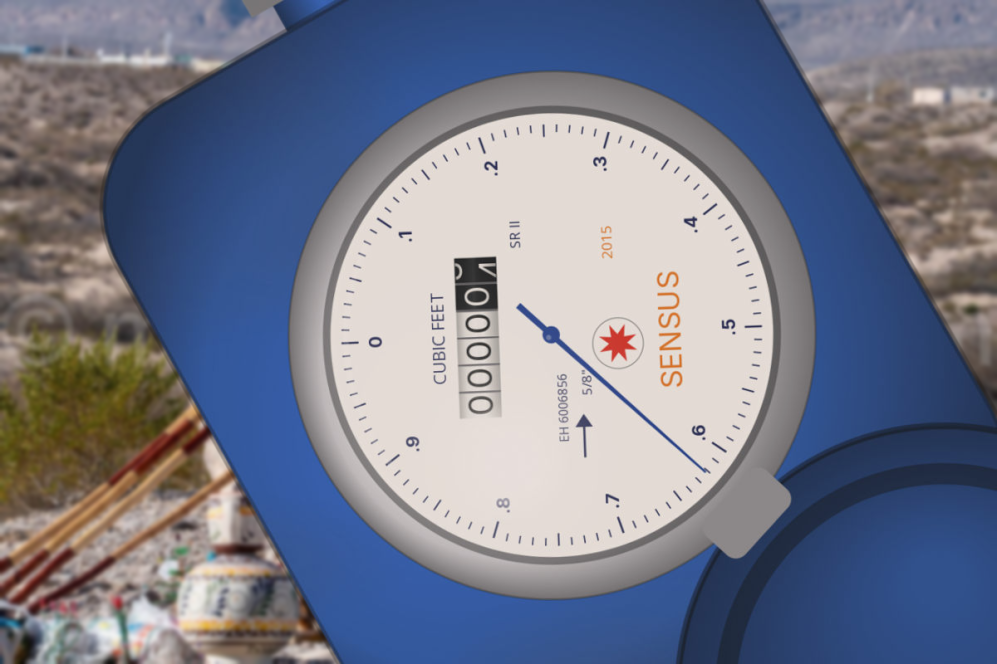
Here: 3.62 ft³
